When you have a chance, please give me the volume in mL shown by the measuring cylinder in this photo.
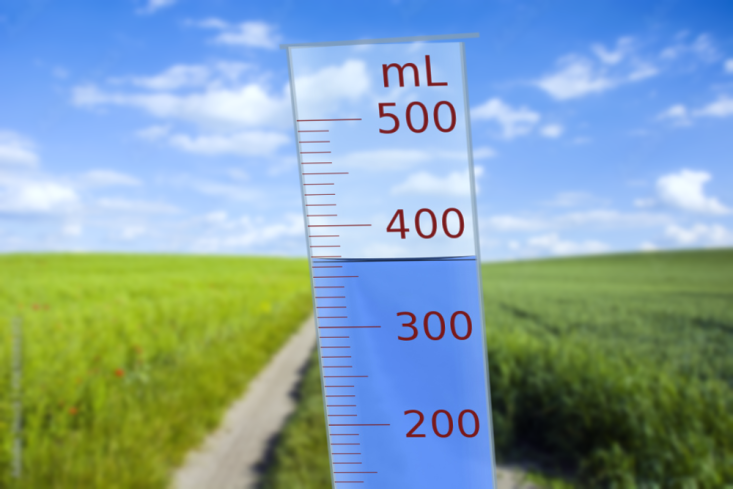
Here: 365 mL
